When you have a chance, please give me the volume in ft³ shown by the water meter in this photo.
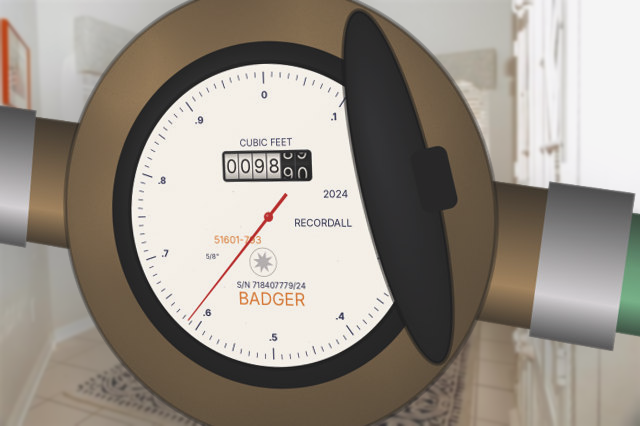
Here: 9889.61 ft³
